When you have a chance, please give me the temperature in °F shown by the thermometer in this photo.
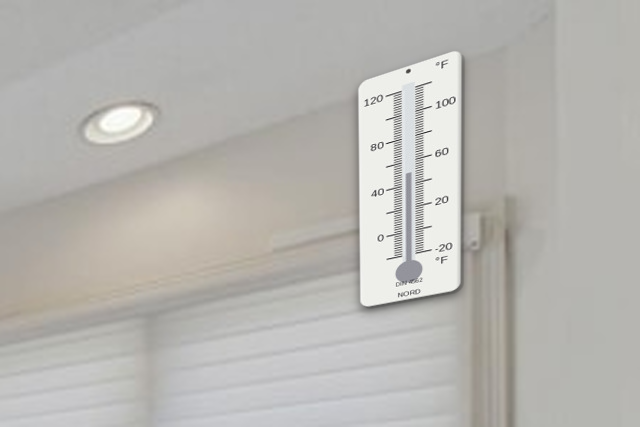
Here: 50 °F
